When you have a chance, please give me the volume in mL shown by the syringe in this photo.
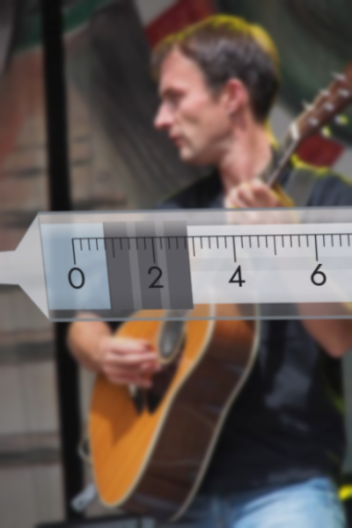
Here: 0.8 mL
